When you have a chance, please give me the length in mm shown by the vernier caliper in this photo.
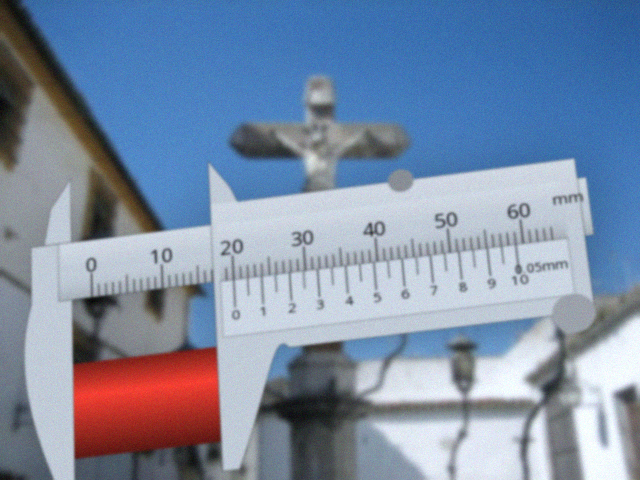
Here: 20.0 mm
